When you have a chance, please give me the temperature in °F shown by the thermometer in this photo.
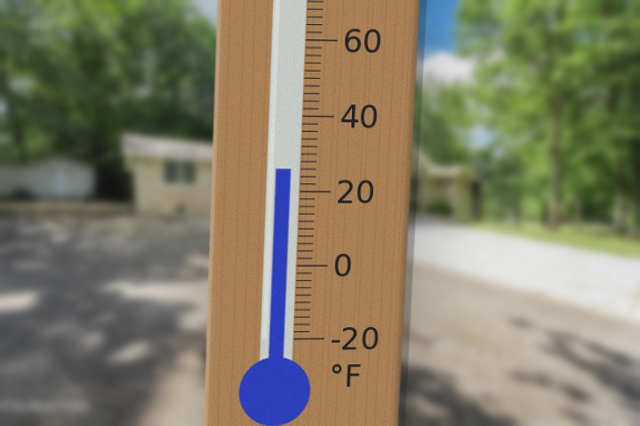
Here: 26 °F
